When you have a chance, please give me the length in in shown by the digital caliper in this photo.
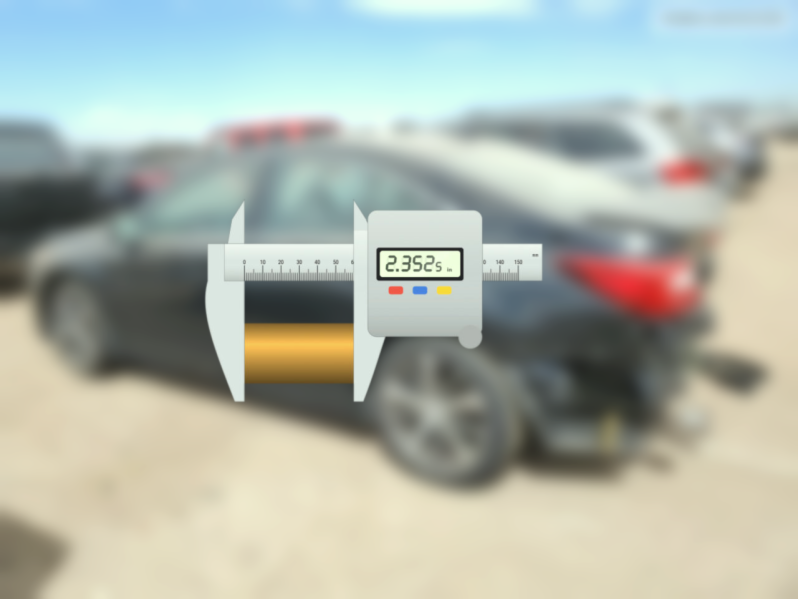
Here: 2.3525 in
